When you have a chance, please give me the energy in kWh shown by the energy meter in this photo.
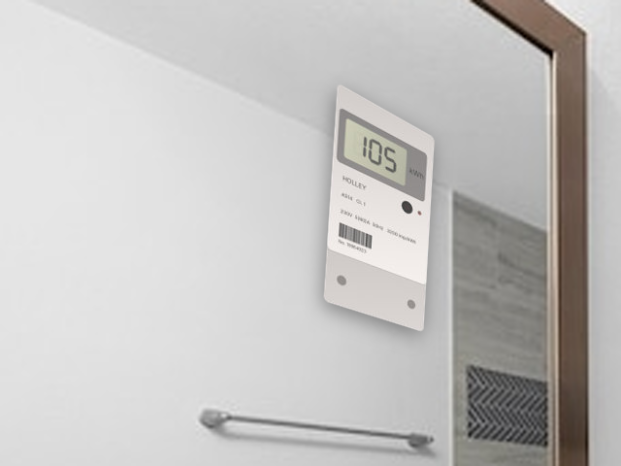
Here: 105 kWh
